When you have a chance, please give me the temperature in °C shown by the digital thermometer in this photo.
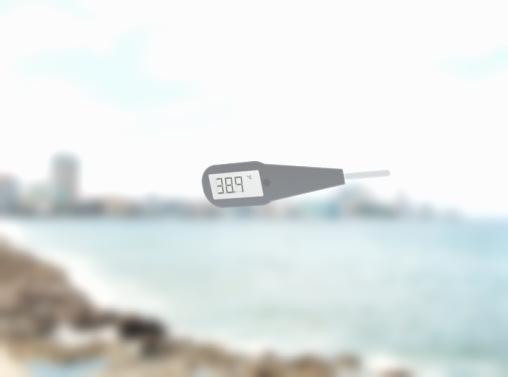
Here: 38.9 °C
